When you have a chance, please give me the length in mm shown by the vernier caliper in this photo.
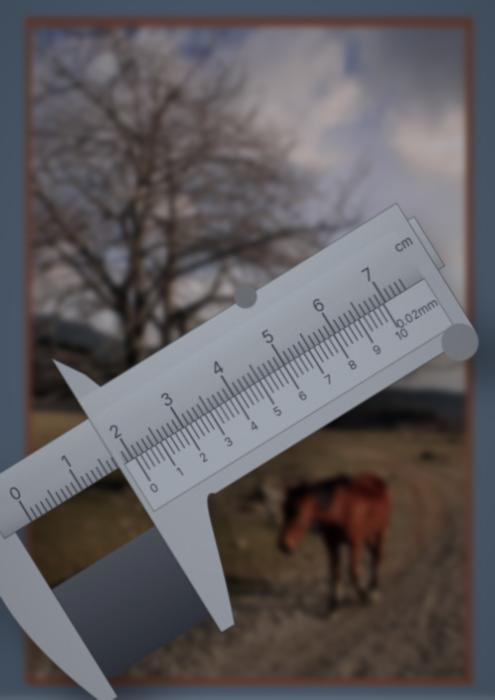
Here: 20.5 mm
